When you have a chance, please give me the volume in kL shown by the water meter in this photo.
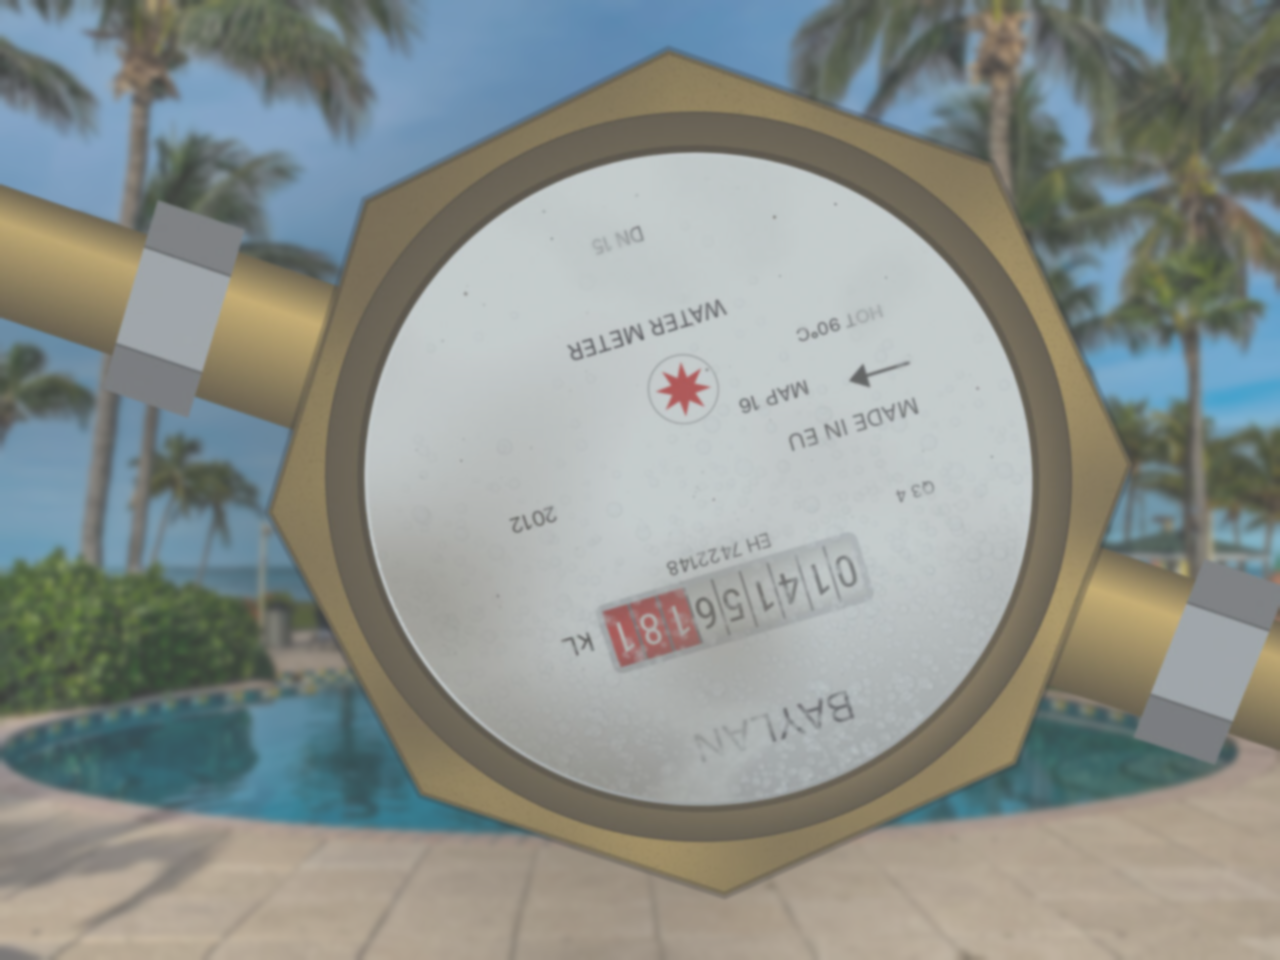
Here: 14156.181 kL
